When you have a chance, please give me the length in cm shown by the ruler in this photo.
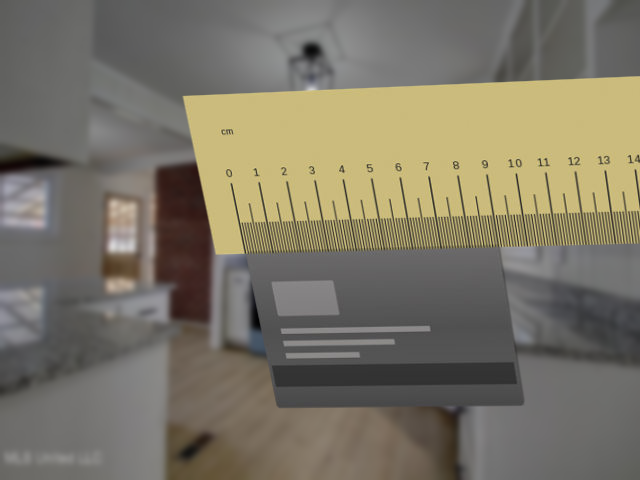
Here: 9 cm
